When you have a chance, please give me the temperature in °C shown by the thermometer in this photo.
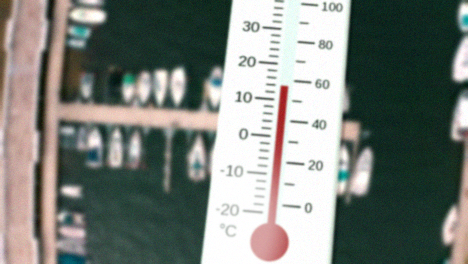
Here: 14 °C
